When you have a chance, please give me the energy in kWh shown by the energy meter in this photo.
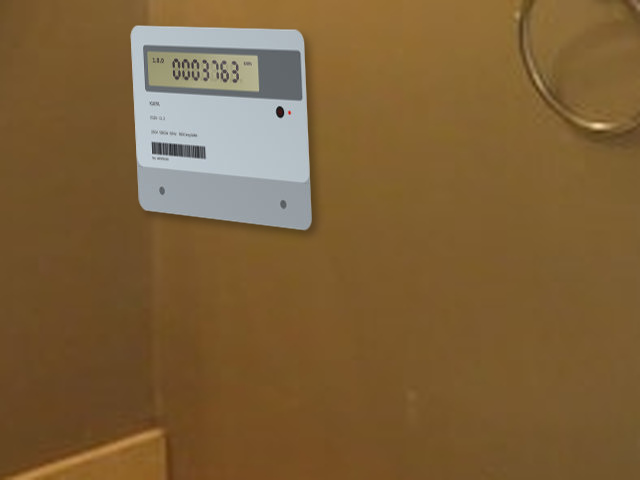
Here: 3763 kWh
